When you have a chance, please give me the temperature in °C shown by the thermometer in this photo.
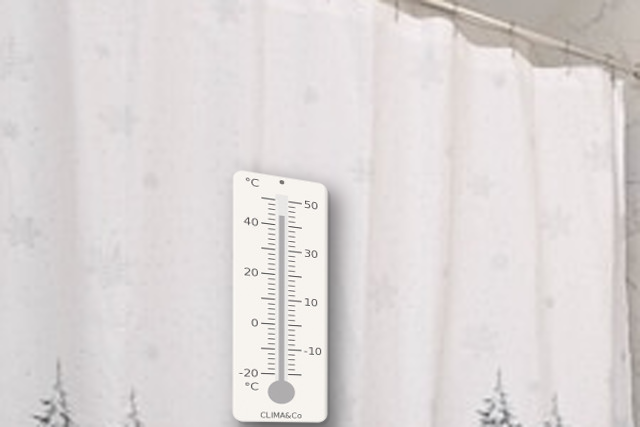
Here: 44 °C
